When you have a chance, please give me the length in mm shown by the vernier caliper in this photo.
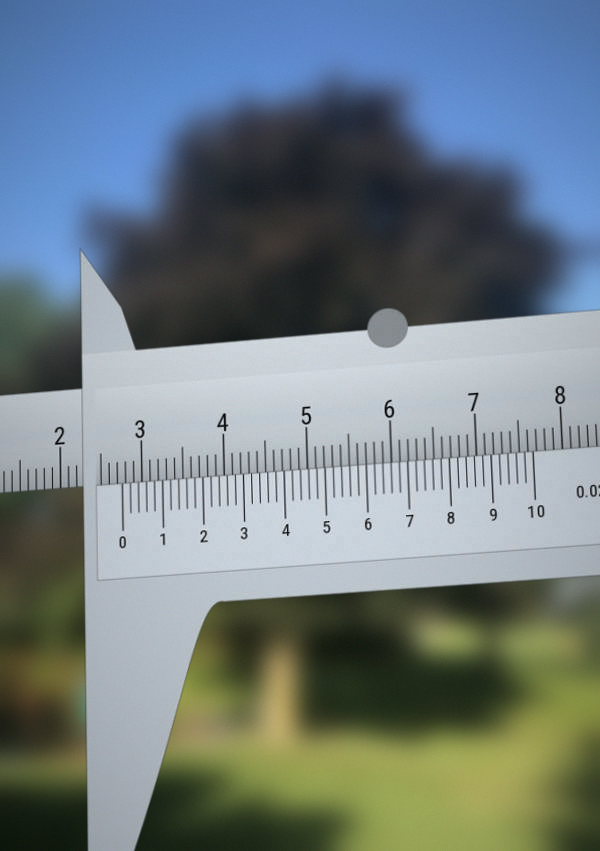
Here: 27.6 mm
